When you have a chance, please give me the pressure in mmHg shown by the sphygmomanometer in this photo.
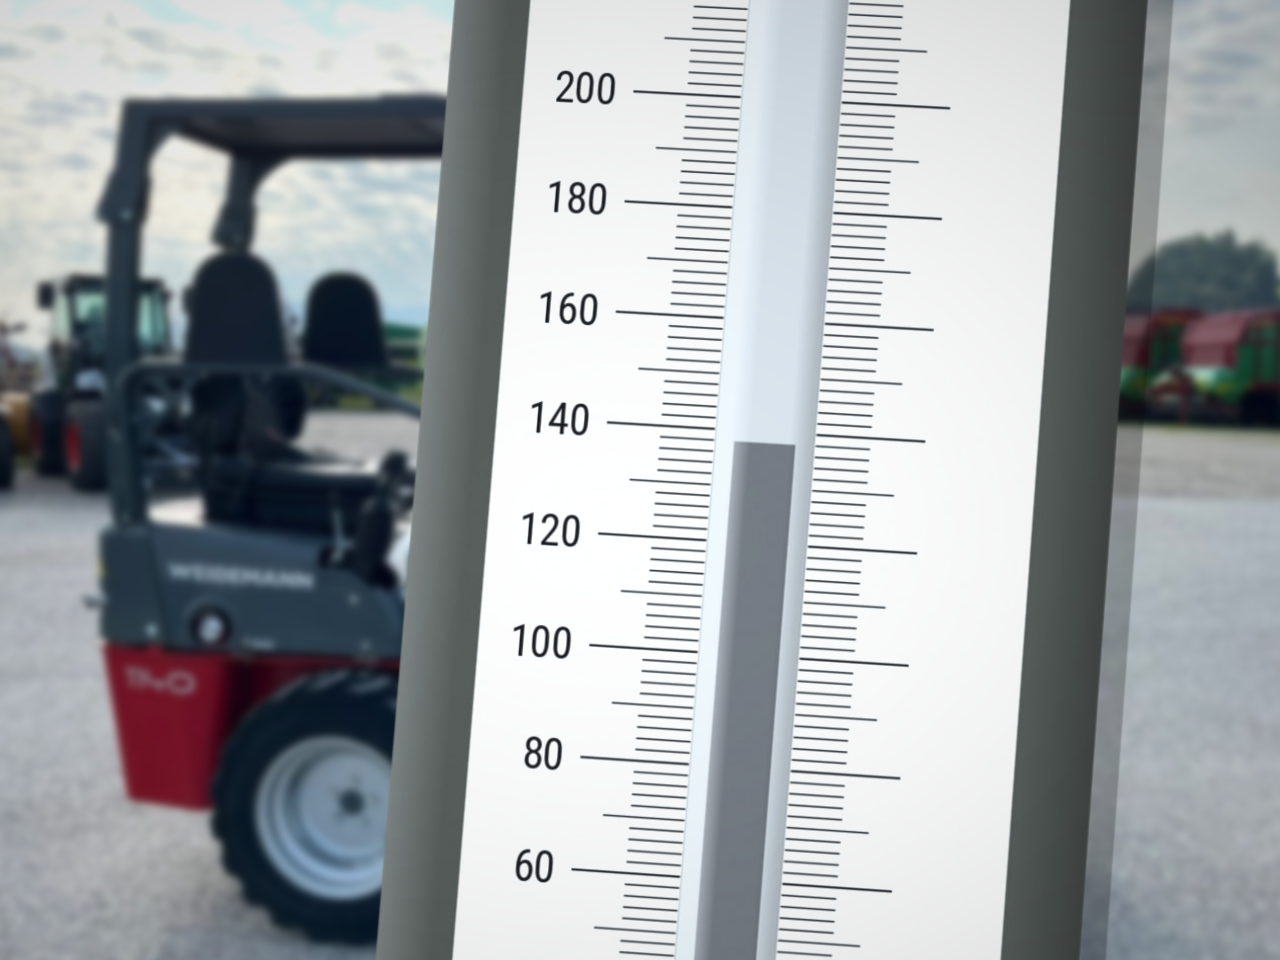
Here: 138 mmHg
